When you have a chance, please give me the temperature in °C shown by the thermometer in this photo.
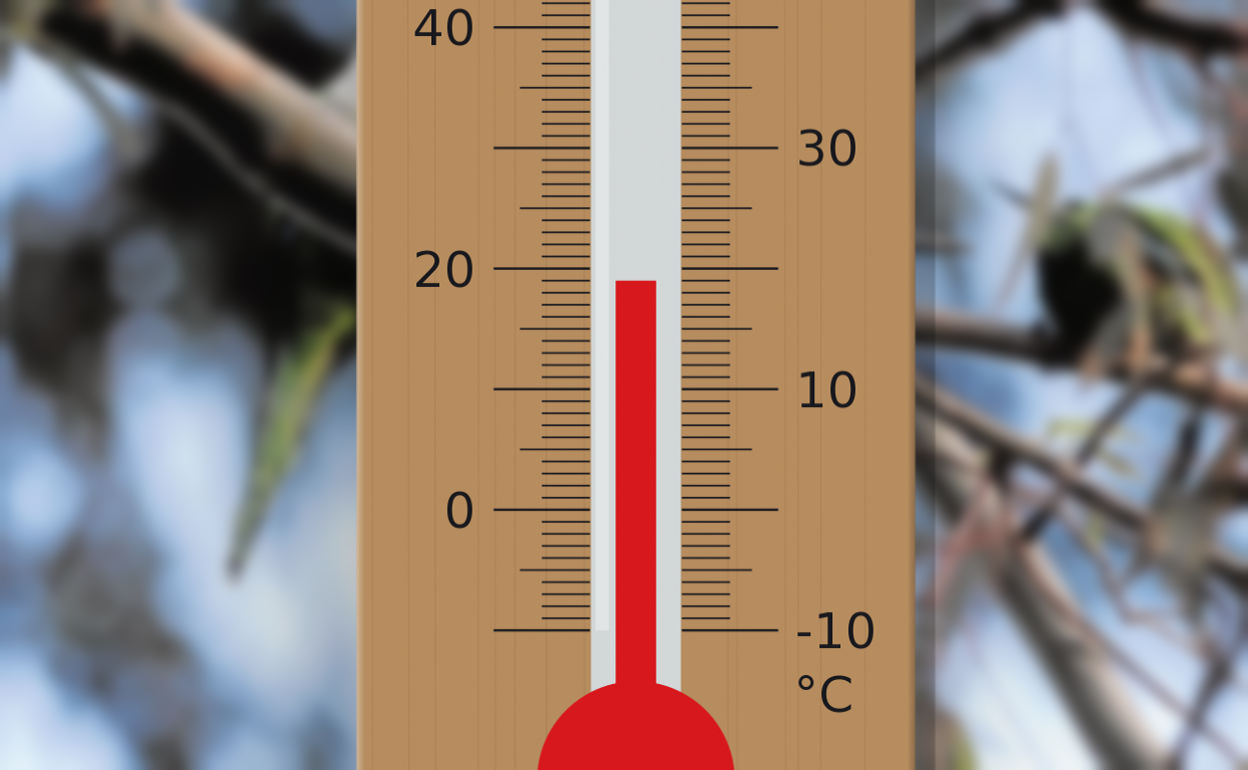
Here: 19 °C
